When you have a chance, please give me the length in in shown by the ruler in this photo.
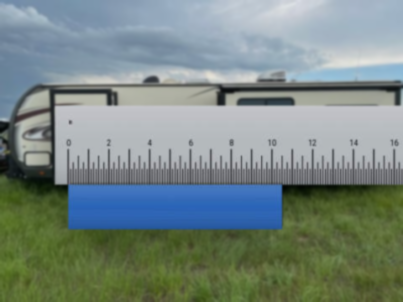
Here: 10.5 in
